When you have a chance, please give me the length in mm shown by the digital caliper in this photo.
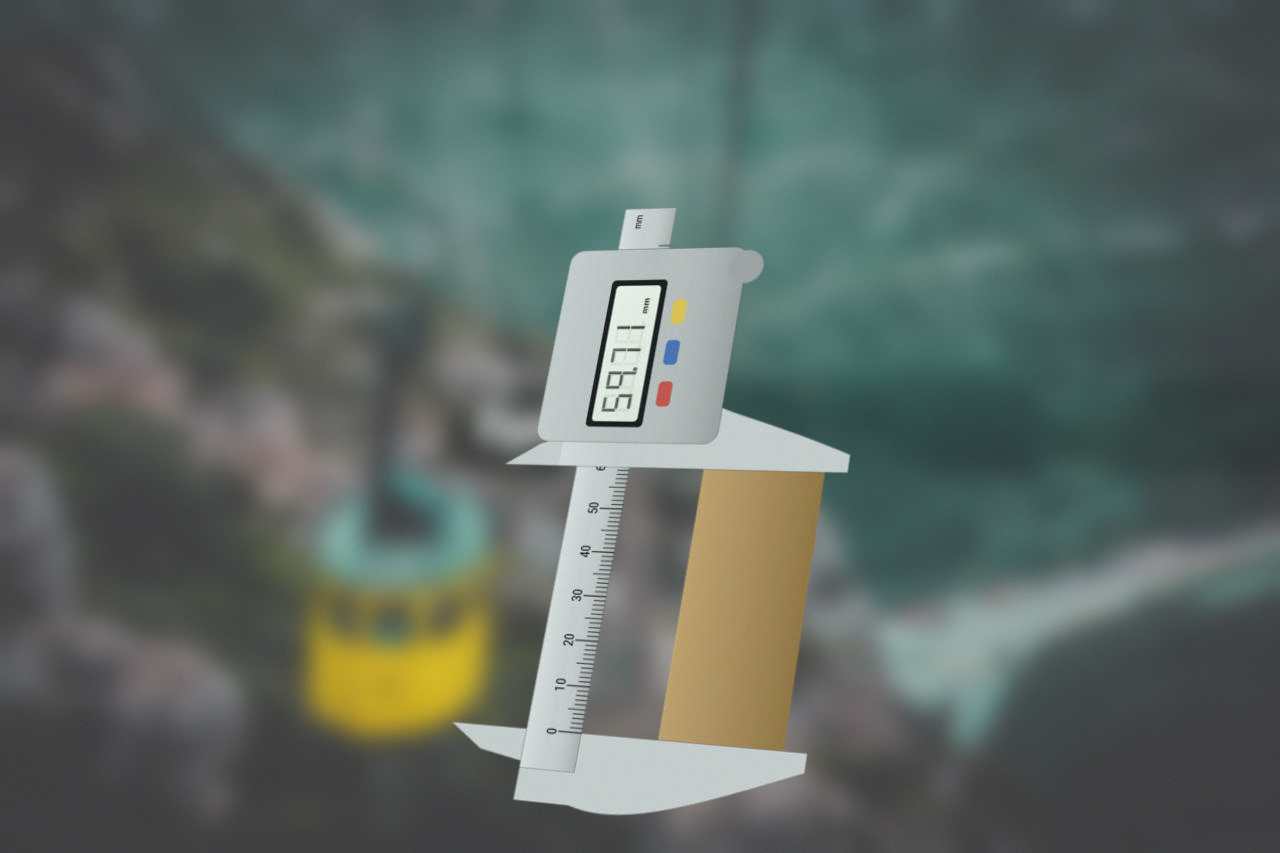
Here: 59.71 mm
